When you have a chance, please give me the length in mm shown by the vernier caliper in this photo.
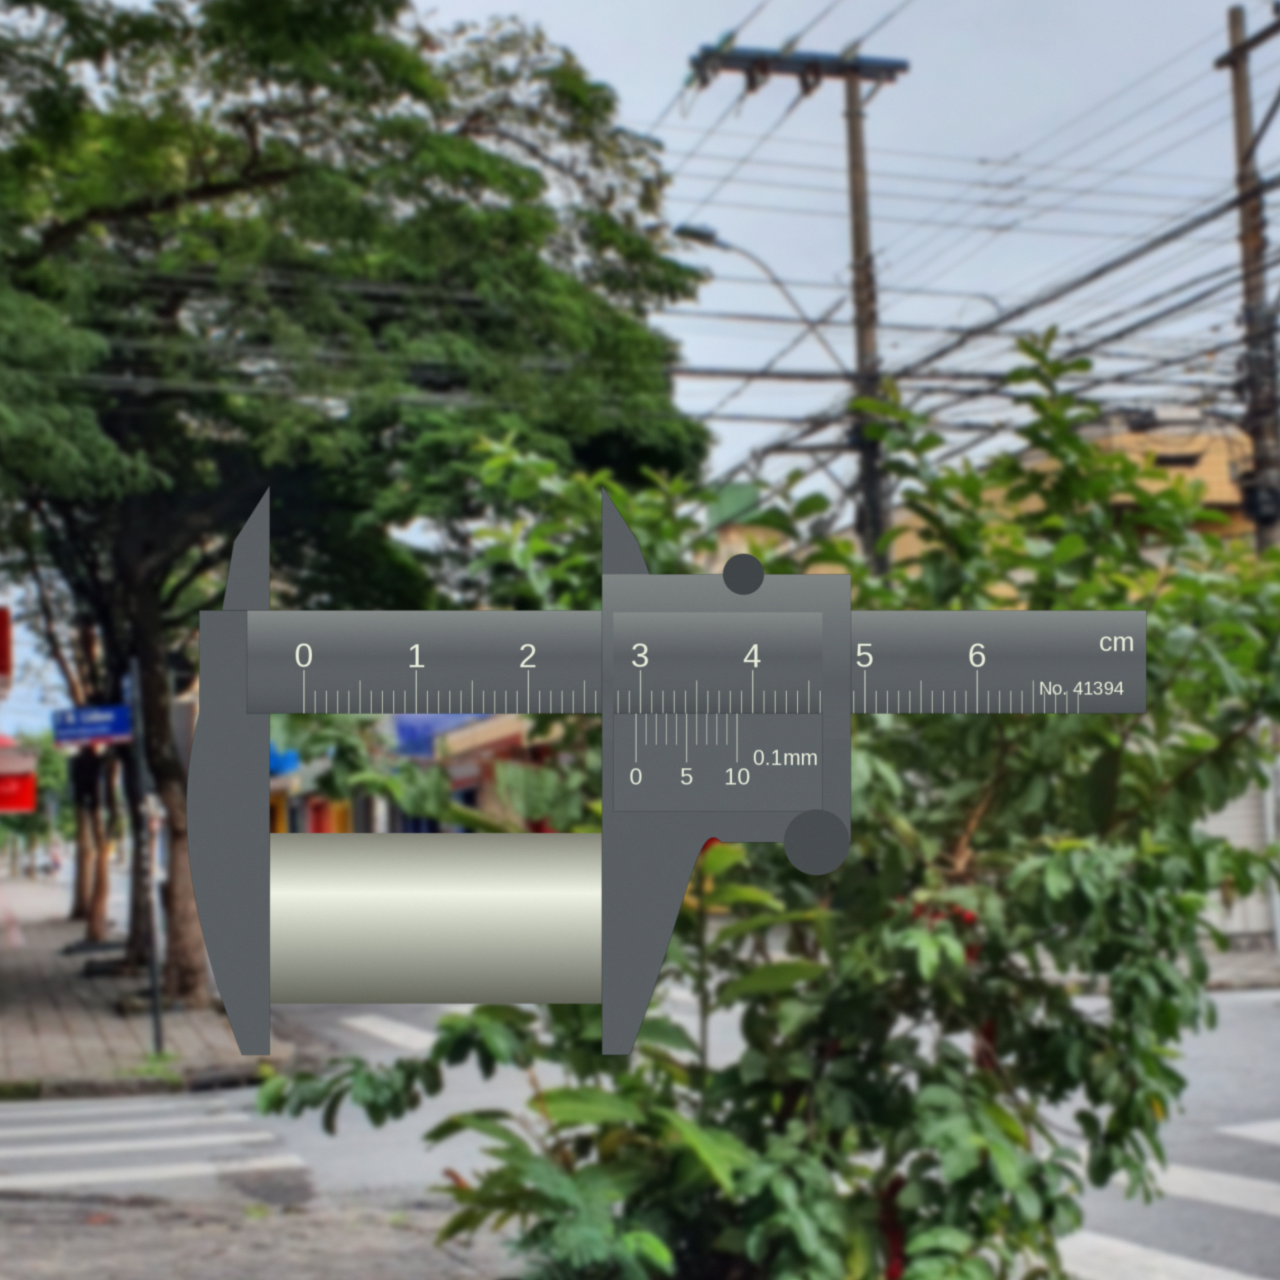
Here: 29.6 mm
